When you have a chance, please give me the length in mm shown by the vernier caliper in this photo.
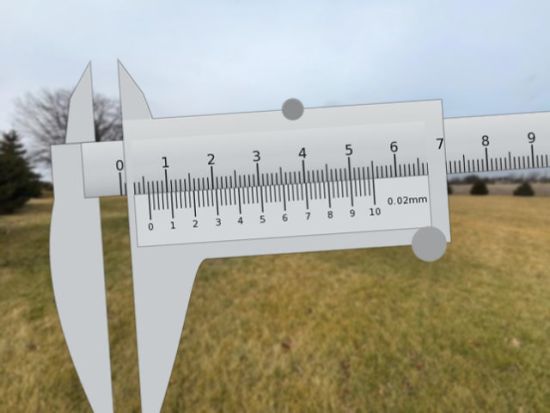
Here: 6.0 mm
